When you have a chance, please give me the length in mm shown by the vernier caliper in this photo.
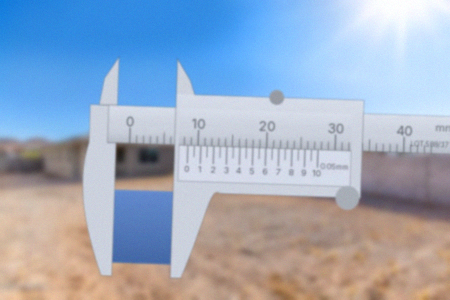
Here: 8.5 mm
